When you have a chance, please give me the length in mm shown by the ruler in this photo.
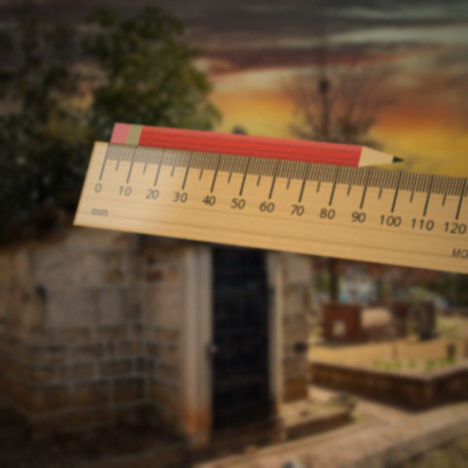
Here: 100 mm
